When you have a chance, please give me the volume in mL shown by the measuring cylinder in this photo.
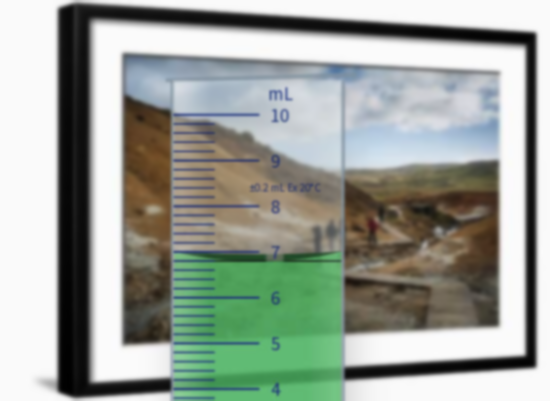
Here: 6.8 mL
